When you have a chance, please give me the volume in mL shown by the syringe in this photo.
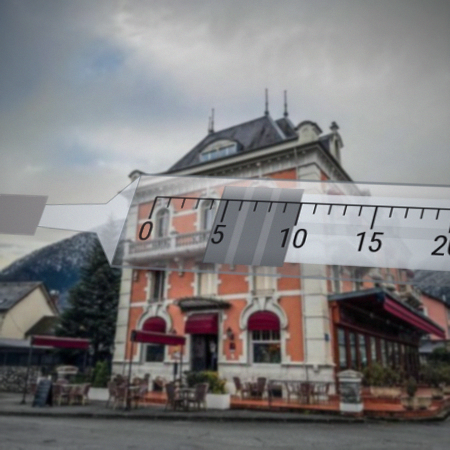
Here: 4.5 mL
